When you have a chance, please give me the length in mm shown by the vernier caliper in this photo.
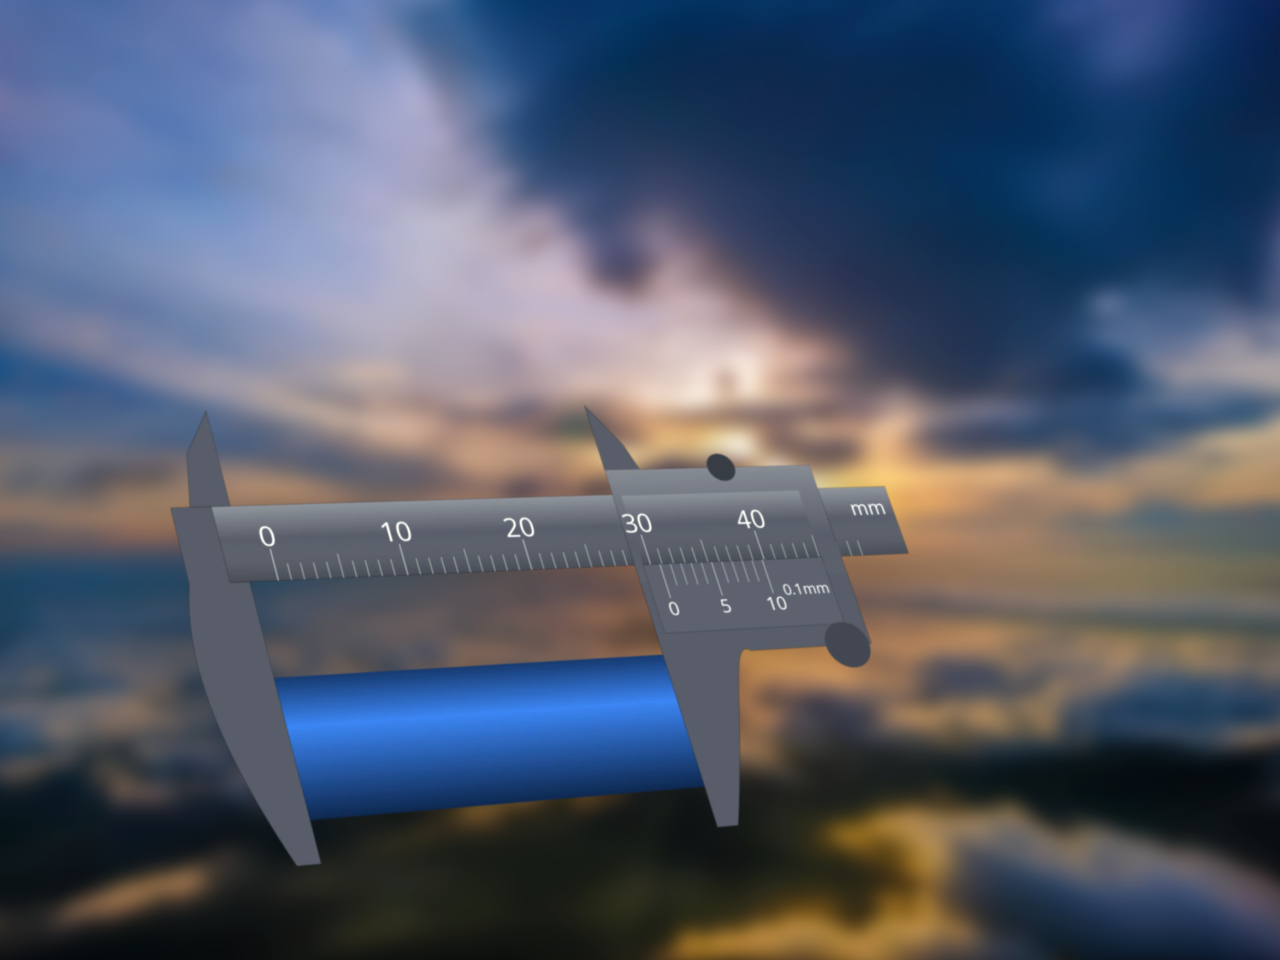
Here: 30.8 mm
